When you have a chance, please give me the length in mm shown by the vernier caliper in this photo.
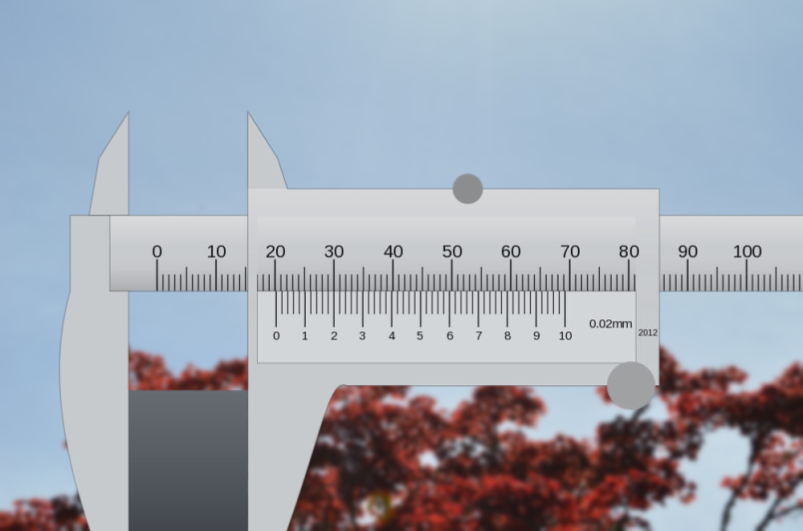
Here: 20.2 mm
